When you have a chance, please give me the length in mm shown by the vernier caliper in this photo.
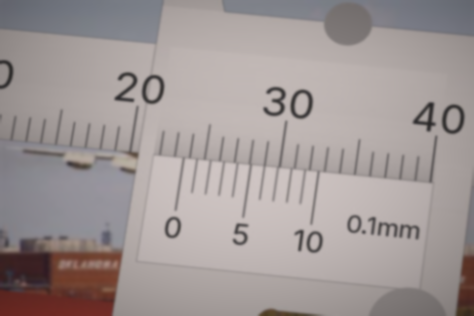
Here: 23.6 mm
